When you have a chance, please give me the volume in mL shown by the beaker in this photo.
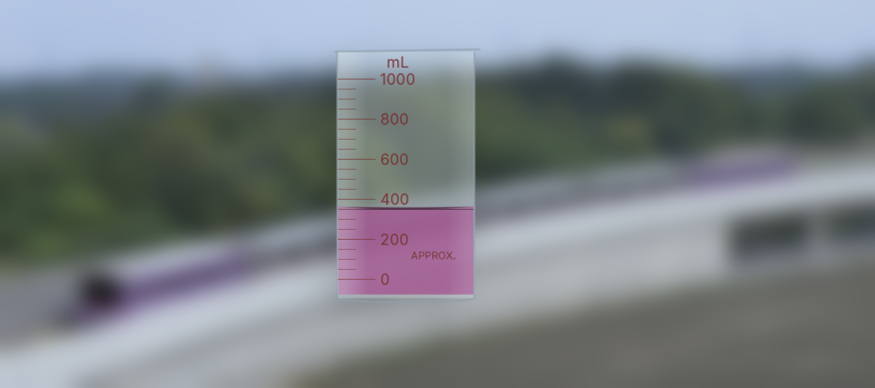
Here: 350 mL
